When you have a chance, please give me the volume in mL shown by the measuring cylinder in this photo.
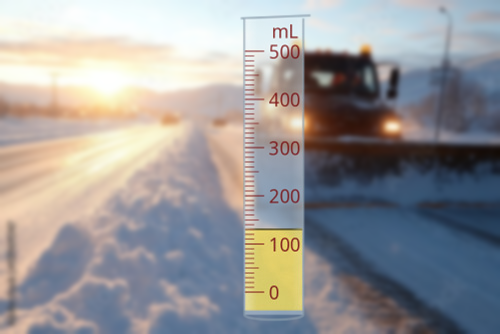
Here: 130 mL
